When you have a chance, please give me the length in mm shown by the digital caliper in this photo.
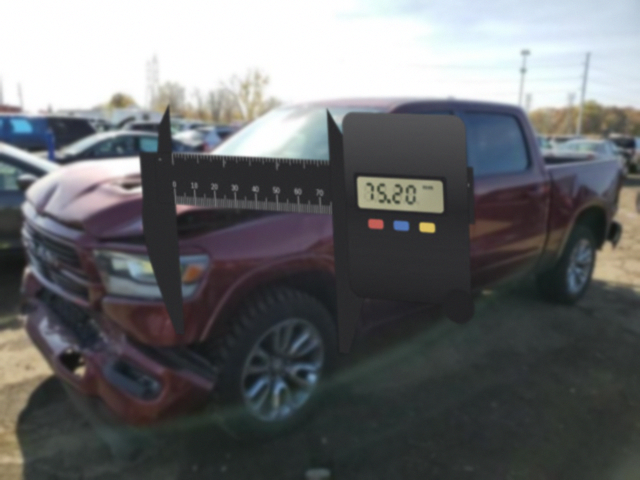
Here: 75.20 mm
